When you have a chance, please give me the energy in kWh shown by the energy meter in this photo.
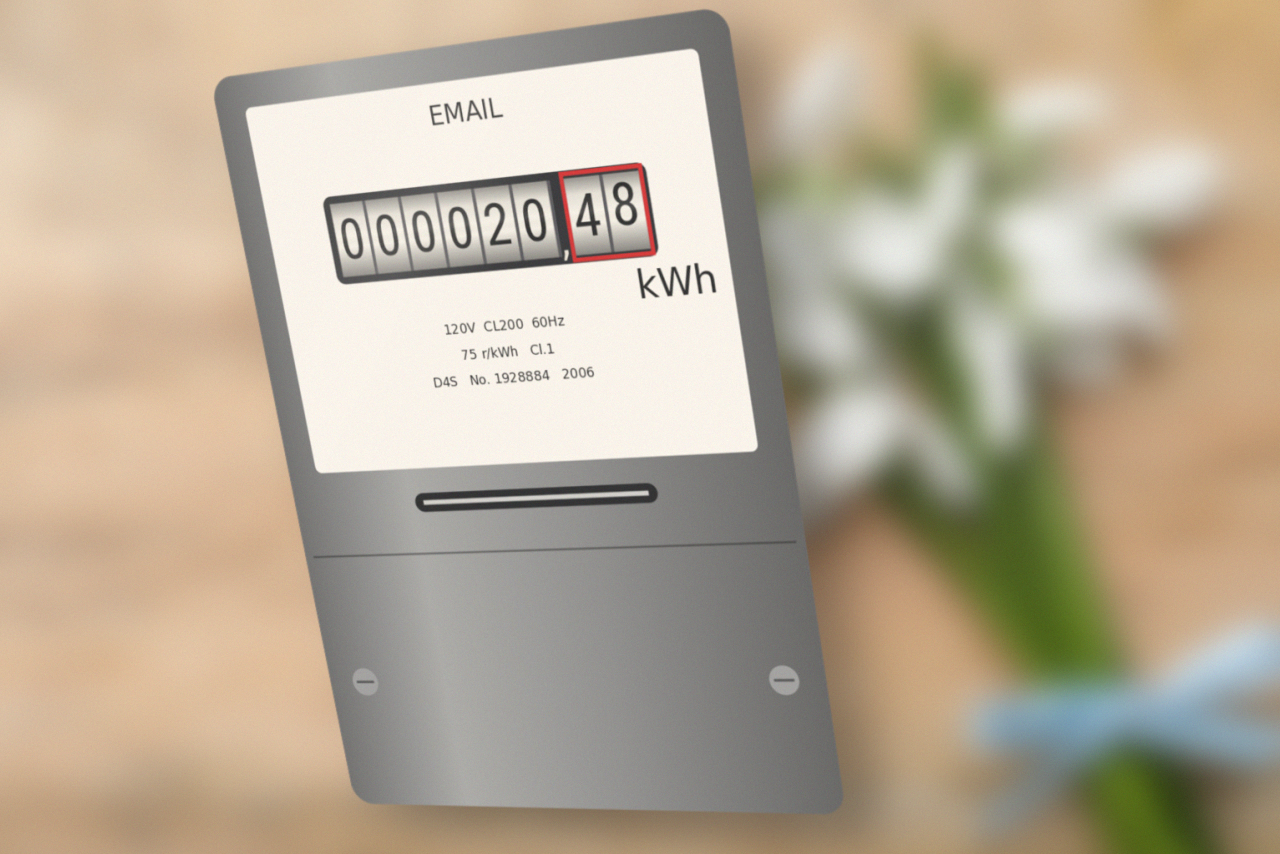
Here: 20.48 kWh
